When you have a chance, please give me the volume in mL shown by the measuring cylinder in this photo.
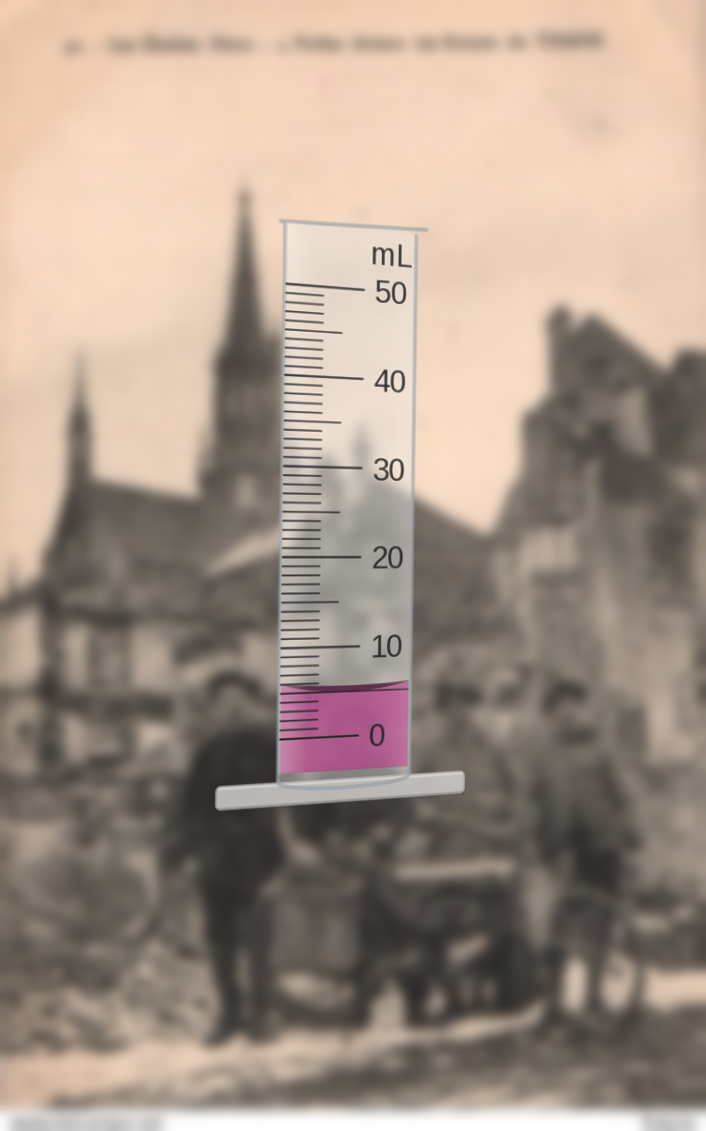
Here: 5 mL
